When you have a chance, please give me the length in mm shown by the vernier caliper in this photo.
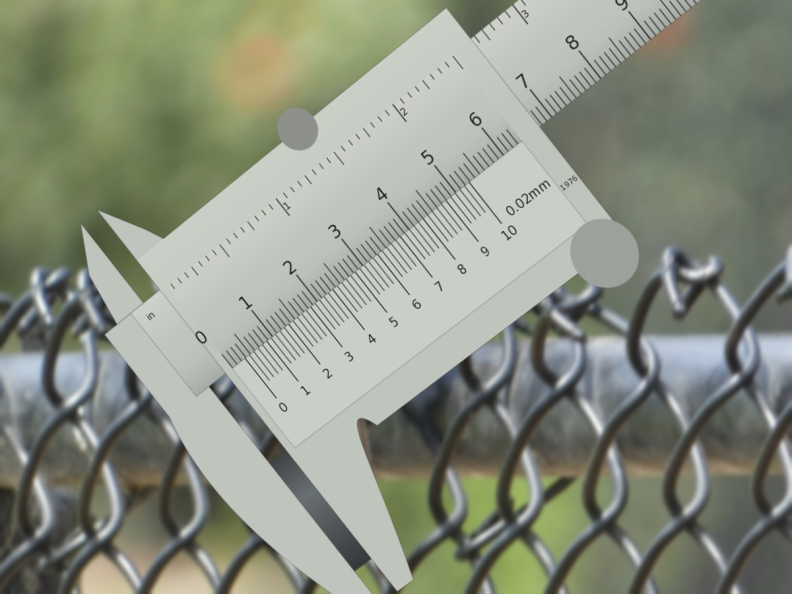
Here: 3.8 mm
